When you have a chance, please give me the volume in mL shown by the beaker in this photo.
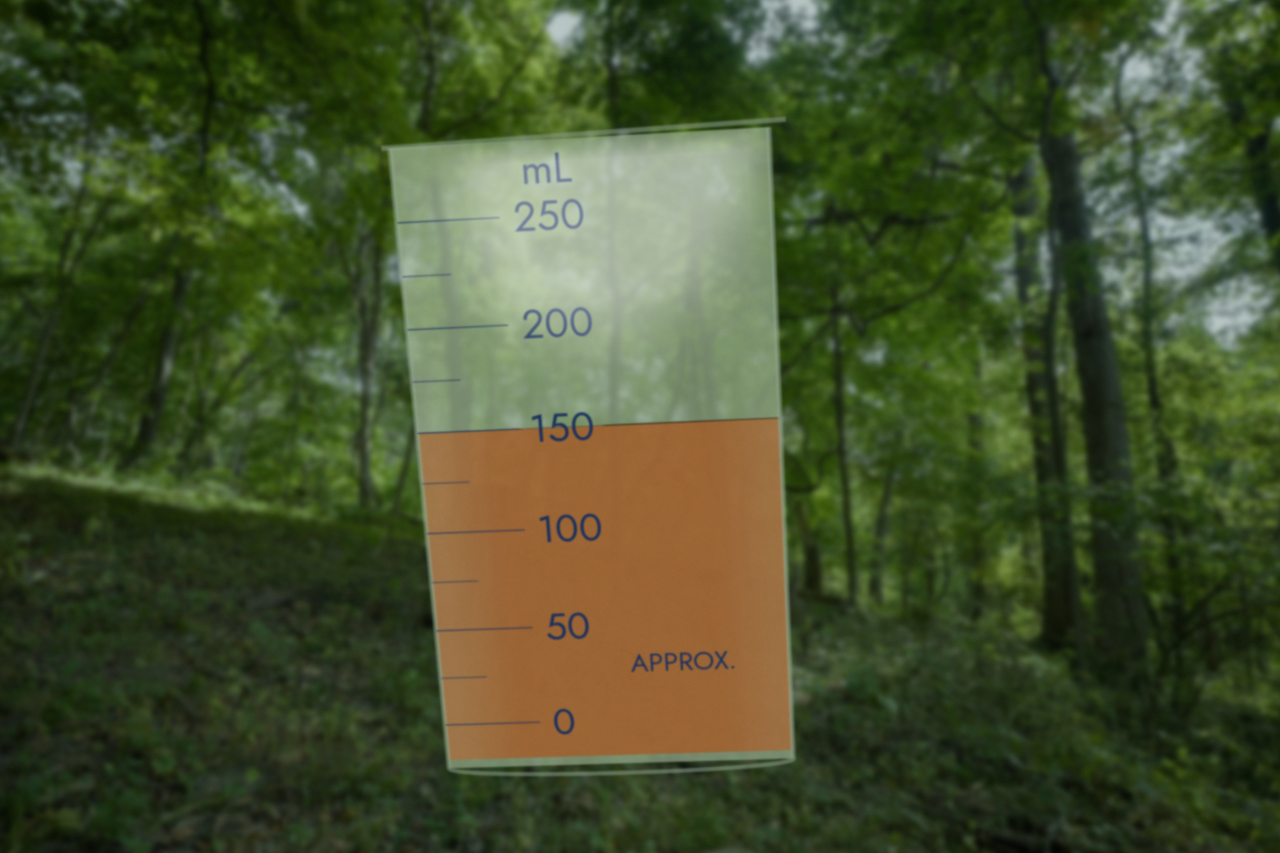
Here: 150 mL
